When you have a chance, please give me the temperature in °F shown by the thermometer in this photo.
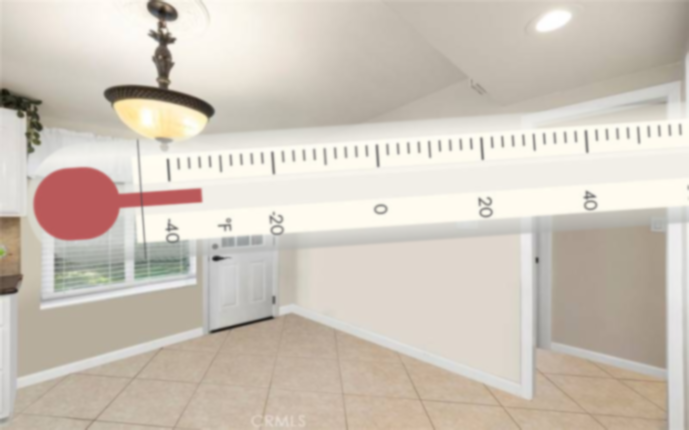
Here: -34 °F
